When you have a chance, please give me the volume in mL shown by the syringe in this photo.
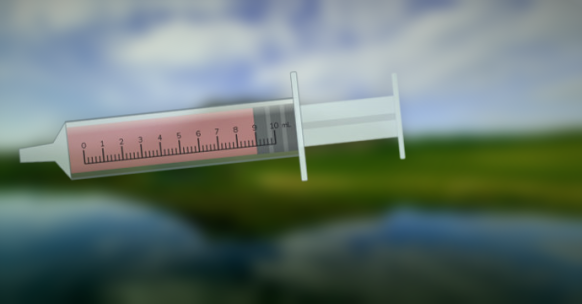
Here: 9 mL
